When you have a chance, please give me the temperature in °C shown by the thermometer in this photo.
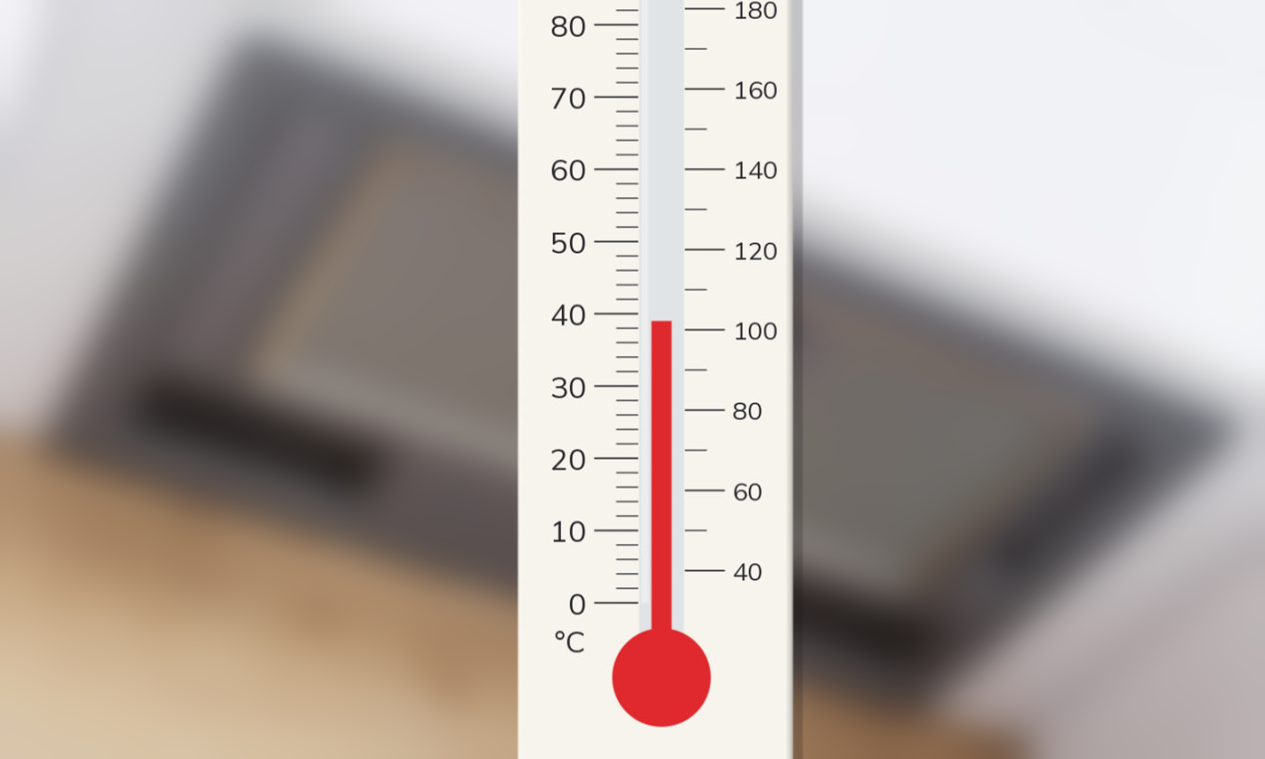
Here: 39 °C
